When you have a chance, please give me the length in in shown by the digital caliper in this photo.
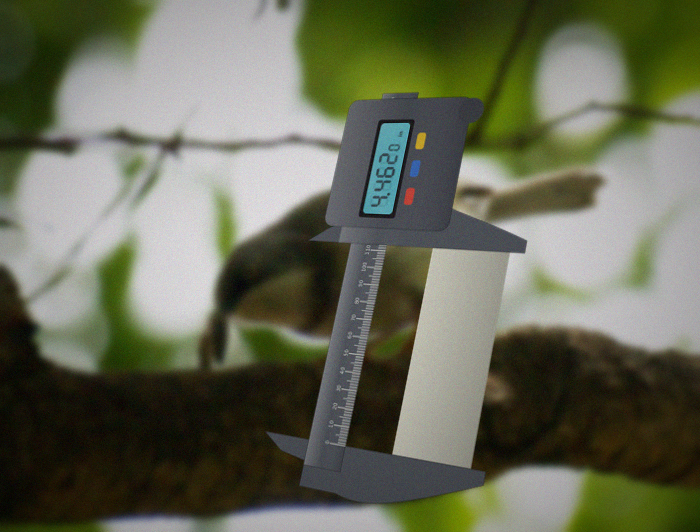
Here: 4.4620 in
